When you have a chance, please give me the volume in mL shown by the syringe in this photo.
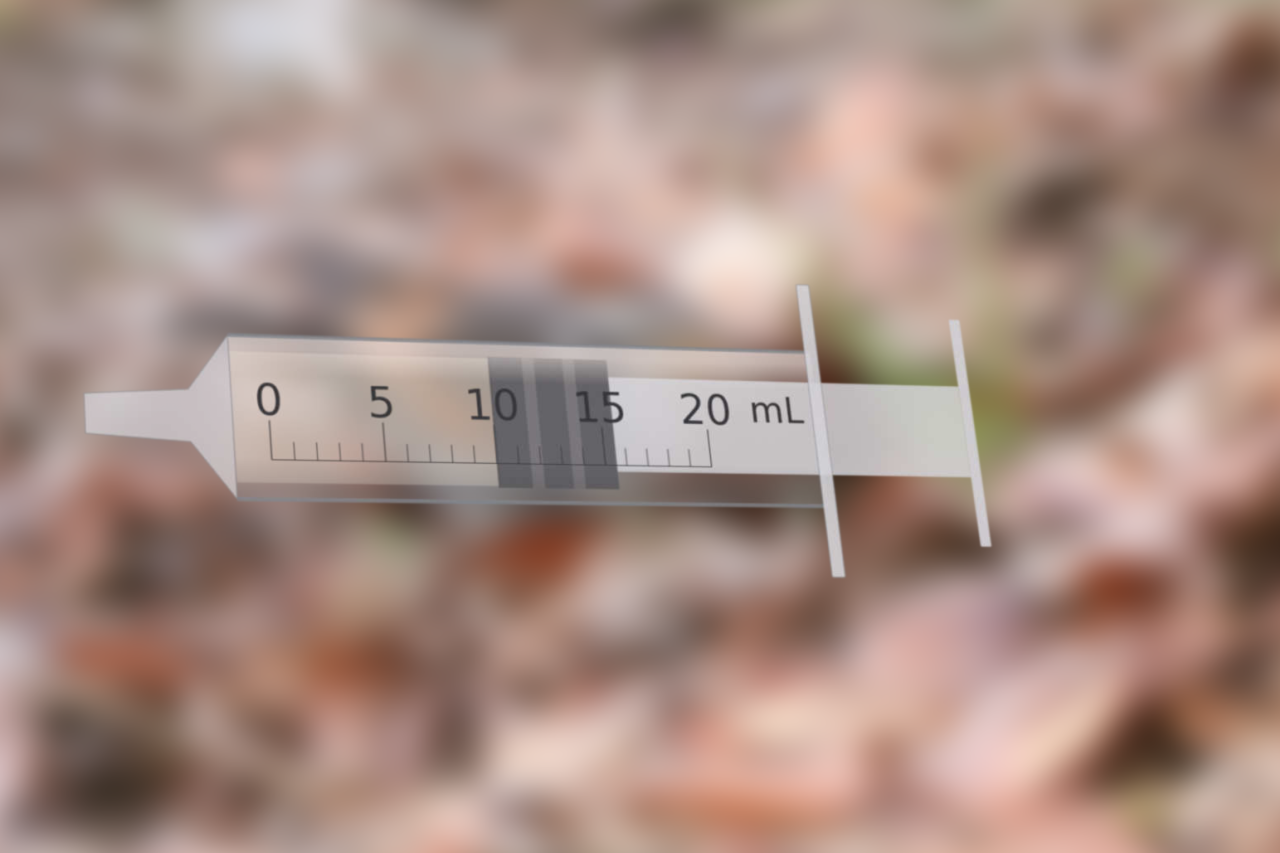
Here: 10 mL
